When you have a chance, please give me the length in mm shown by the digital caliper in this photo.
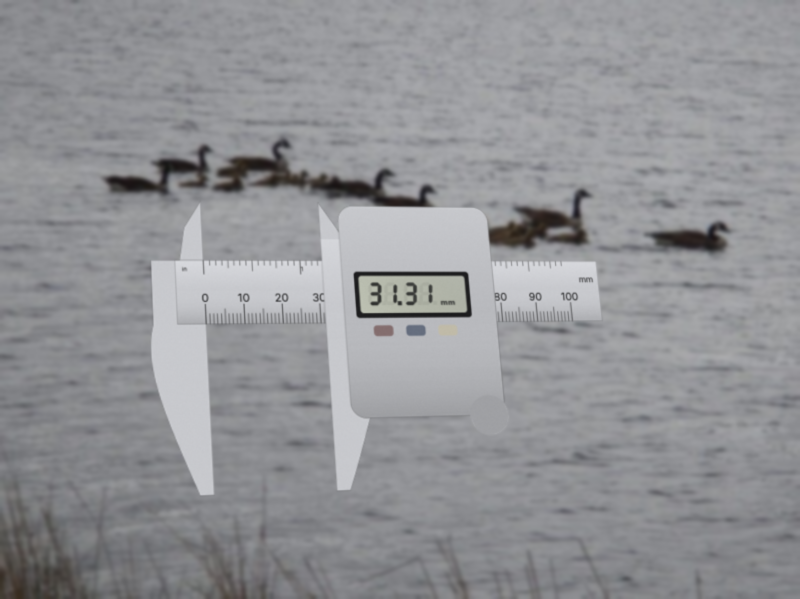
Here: 31.31 mm
